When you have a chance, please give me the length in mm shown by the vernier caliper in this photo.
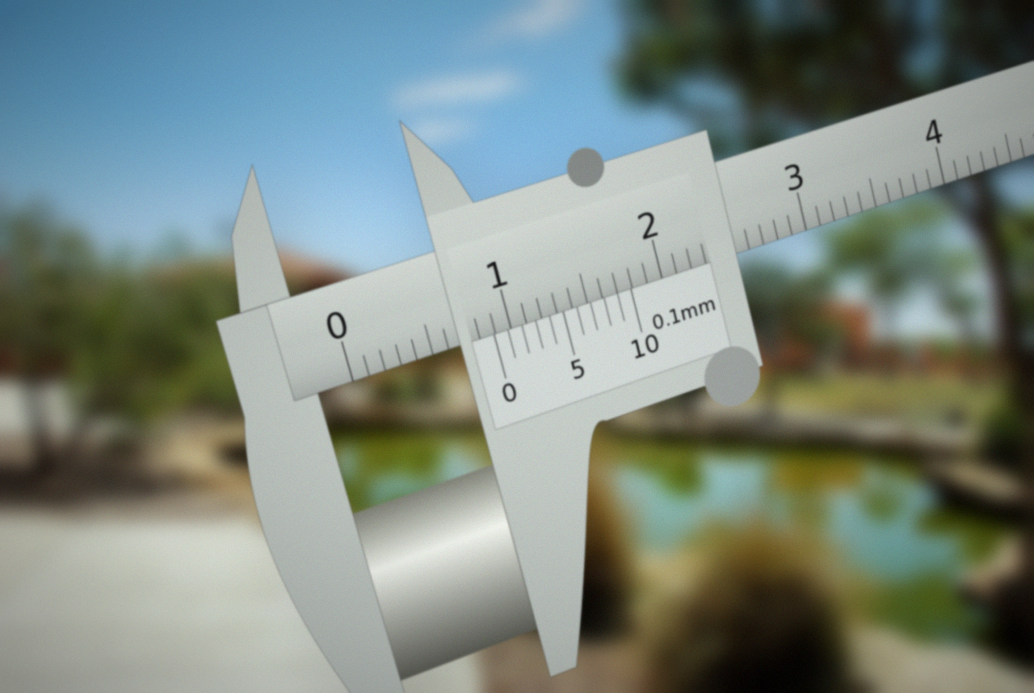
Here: 8.9 mm
